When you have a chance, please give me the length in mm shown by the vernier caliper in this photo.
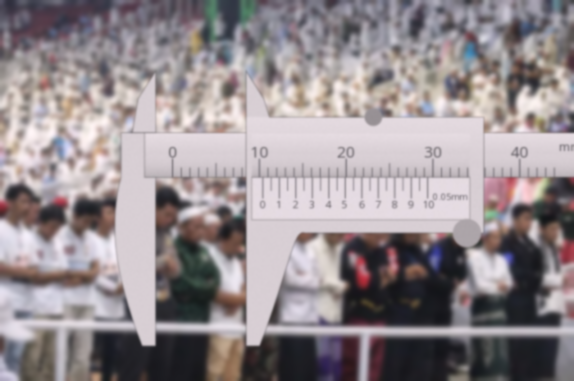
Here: 10.4 mm
